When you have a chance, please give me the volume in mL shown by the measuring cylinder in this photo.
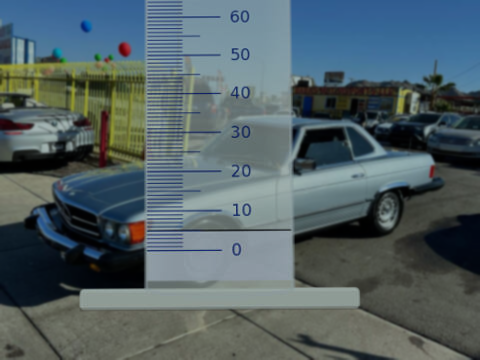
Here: 5 mL
